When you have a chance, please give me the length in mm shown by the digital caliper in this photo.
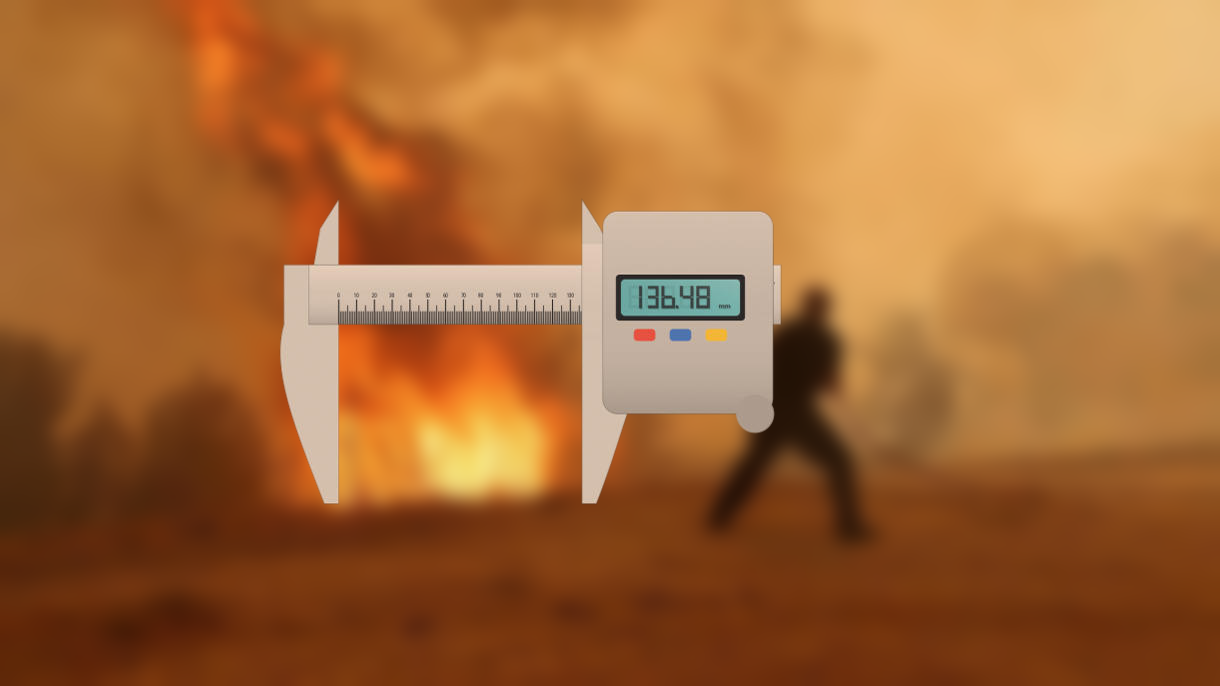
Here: 136.48 mm
